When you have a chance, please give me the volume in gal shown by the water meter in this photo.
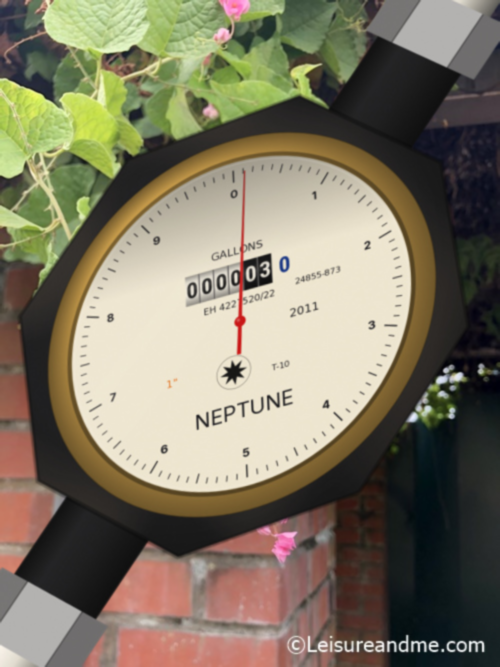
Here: 30.1 gal
